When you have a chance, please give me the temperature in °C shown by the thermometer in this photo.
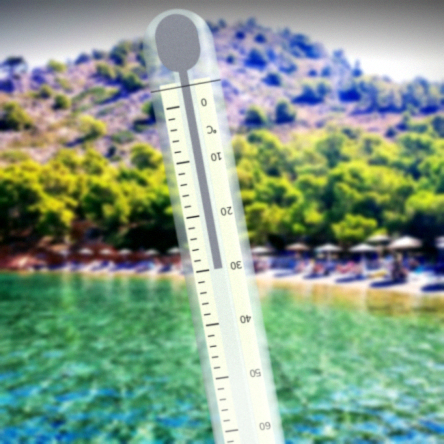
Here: 30 °C
